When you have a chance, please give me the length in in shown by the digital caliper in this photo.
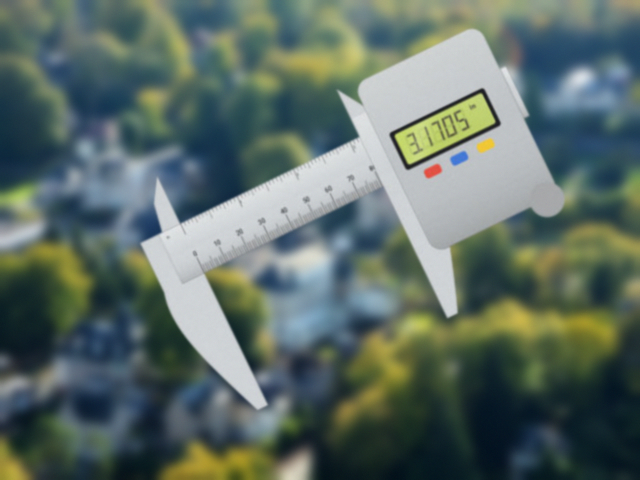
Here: 3.1705 in
